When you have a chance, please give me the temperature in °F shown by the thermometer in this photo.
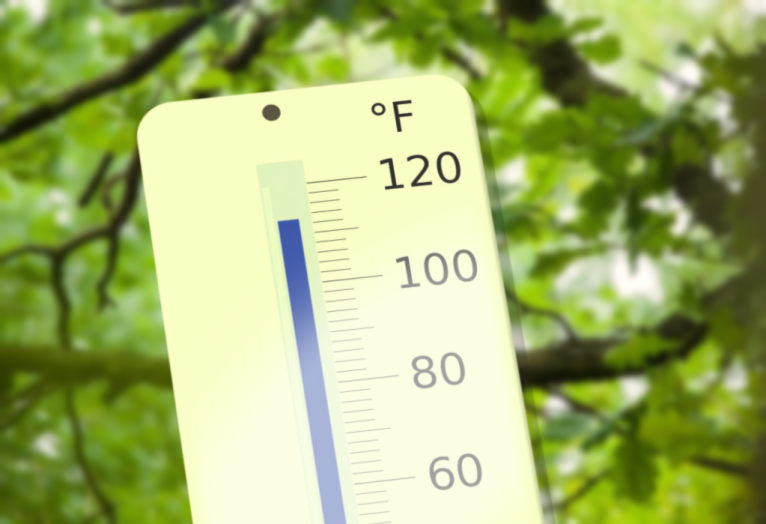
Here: 113 °F
